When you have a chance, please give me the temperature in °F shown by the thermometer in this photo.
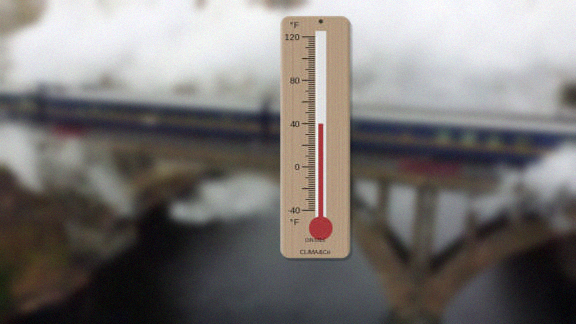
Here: 40 °F
